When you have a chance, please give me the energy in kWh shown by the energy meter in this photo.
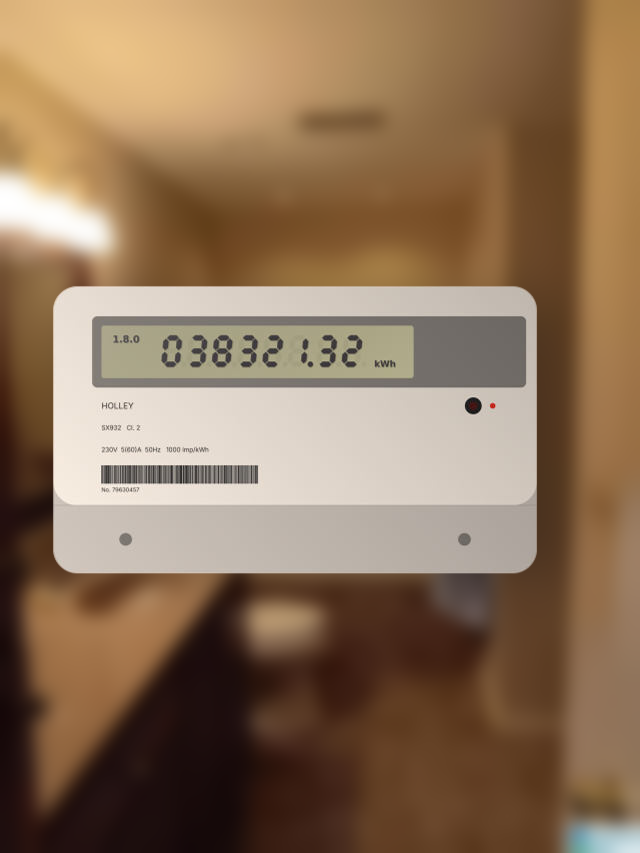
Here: 38321.32 kWh
